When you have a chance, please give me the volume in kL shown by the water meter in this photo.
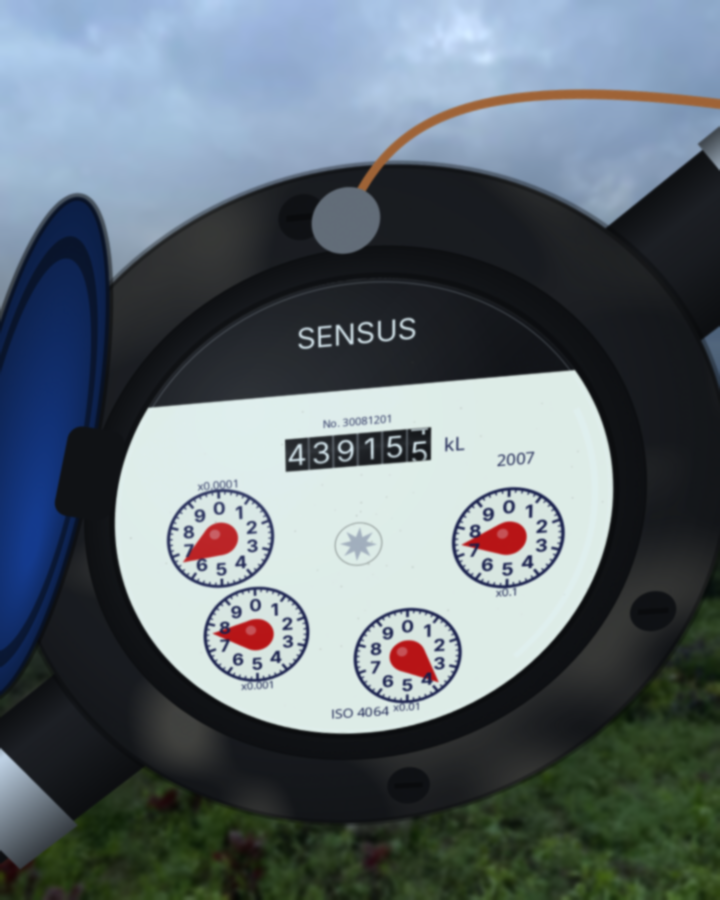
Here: 439154.7376 kL
